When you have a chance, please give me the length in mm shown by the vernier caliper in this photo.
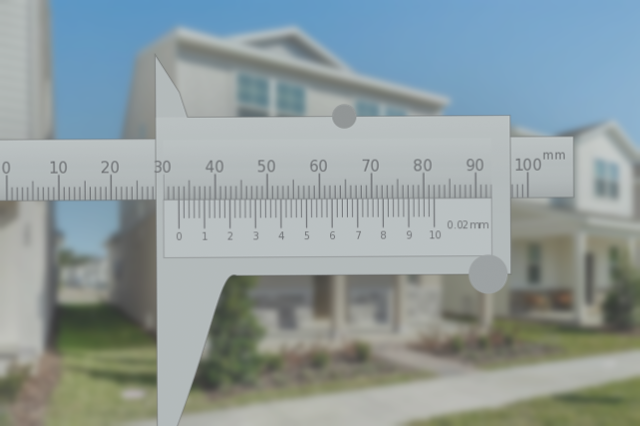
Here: 33.0 mm
